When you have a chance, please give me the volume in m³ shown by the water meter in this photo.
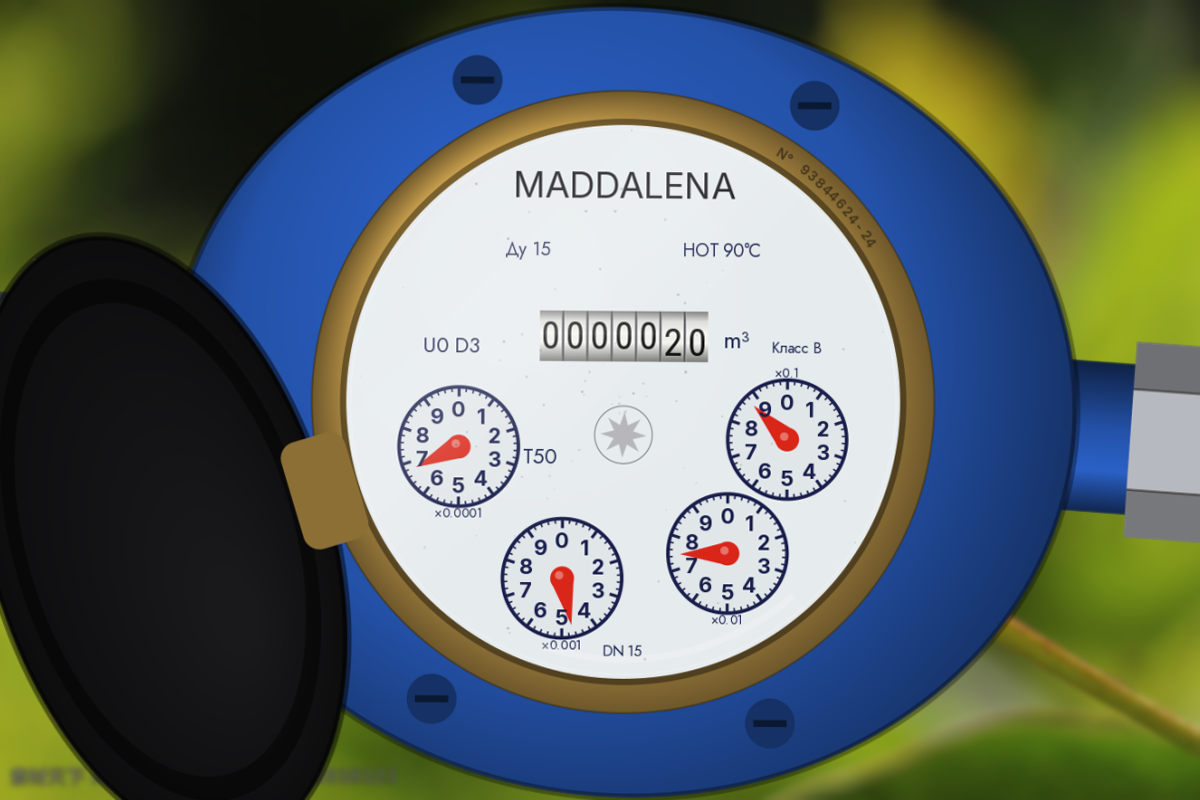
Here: 19.8746 m³
